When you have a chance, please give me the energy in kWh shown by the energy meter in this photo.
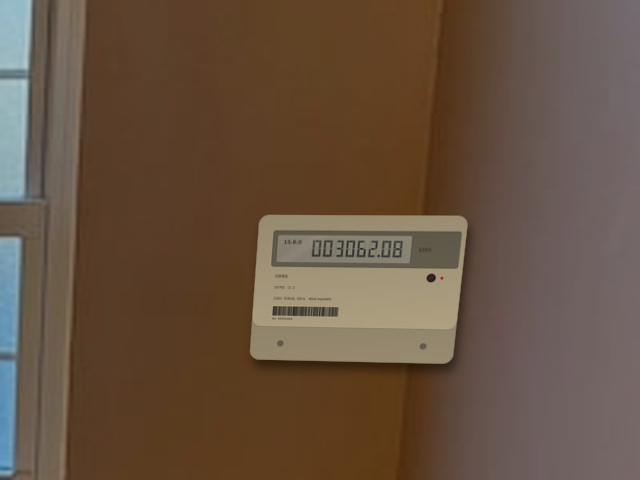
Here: 3062.08 kWh
